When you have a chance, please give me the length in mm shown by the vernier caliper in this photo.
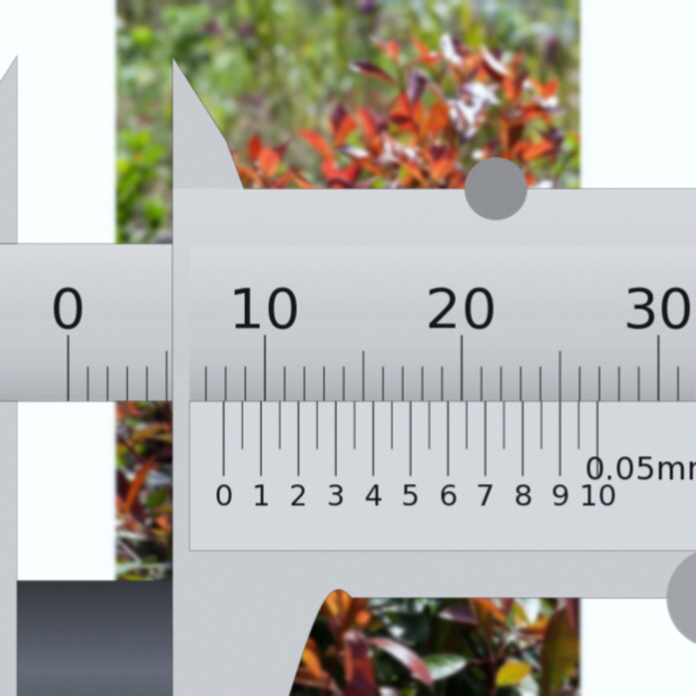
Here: 7.9 mm
